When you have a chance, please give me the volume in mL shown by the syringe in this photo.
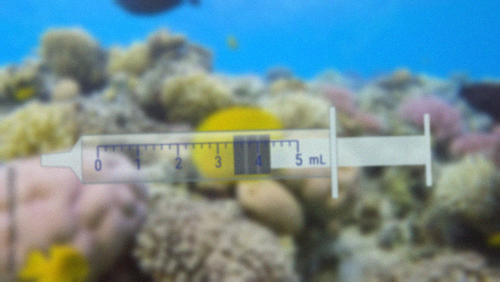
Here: 3.4 mL
